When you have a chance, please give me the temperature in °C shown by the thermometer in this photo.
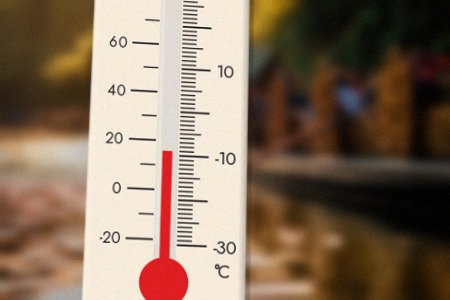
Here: -9 °C
